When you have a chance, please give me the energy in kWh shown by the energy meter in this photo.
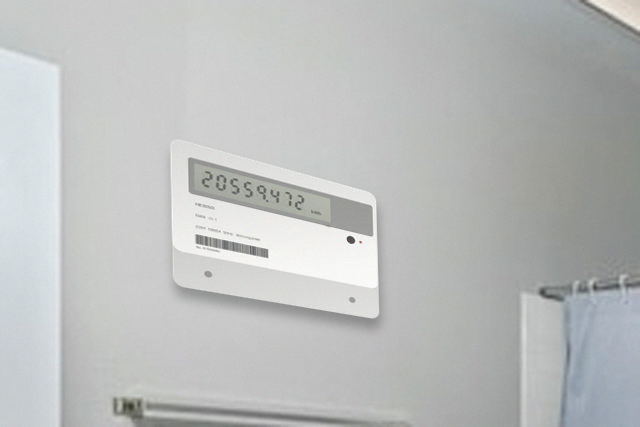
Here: 20559.472 kWh
